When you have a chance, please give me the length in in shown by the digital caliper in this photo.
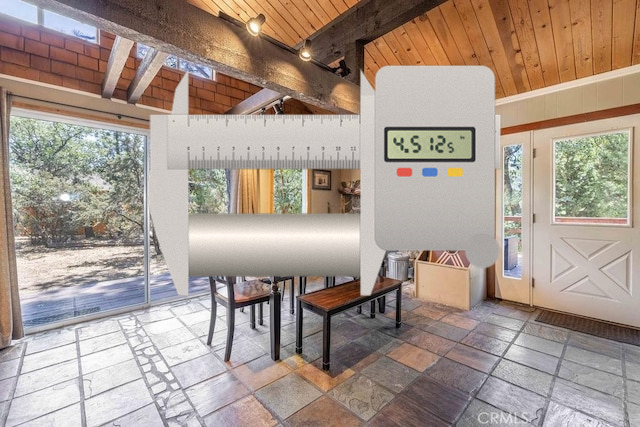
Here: 4.5125 in
